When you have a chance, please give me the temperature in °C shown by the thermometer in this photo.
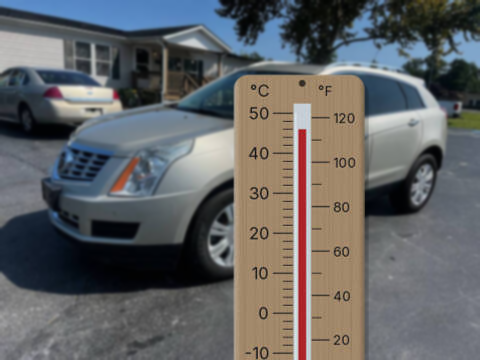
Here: 46 °C
